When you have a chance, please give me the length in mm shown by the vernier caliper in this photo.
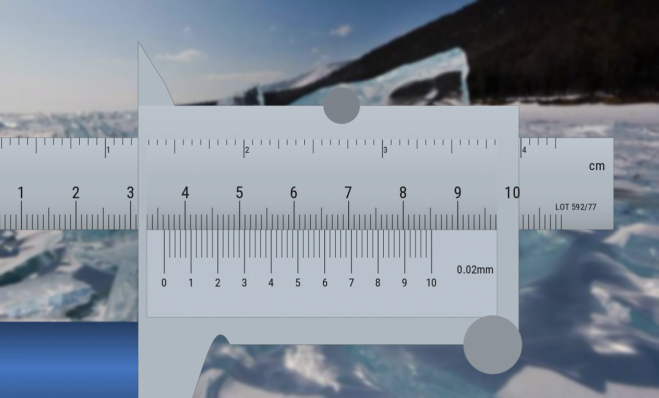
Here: 36.2 mm
